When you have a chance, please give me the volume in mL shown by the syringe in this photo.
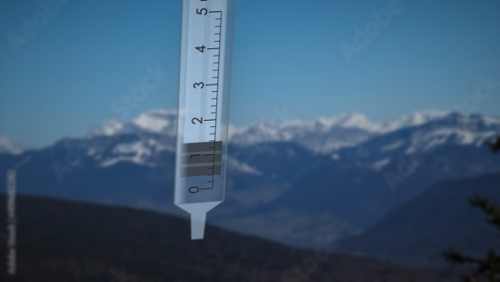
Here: 0.4 mL
